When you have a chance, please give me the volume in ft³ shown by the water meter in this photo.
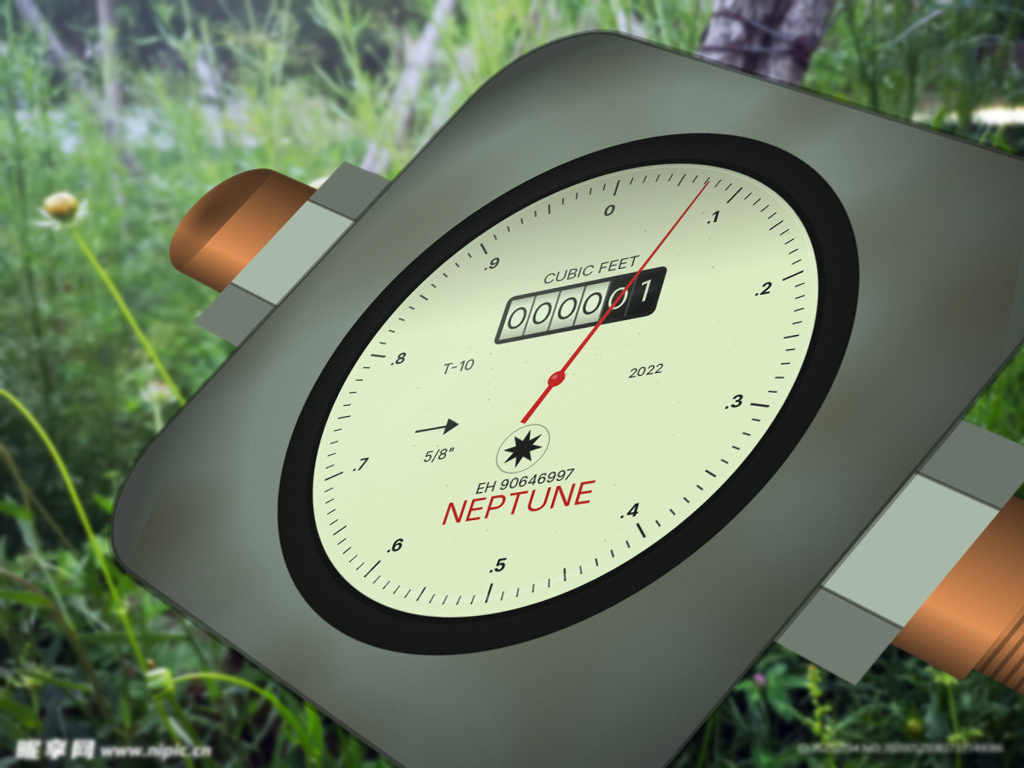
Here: 1.07 ft³
